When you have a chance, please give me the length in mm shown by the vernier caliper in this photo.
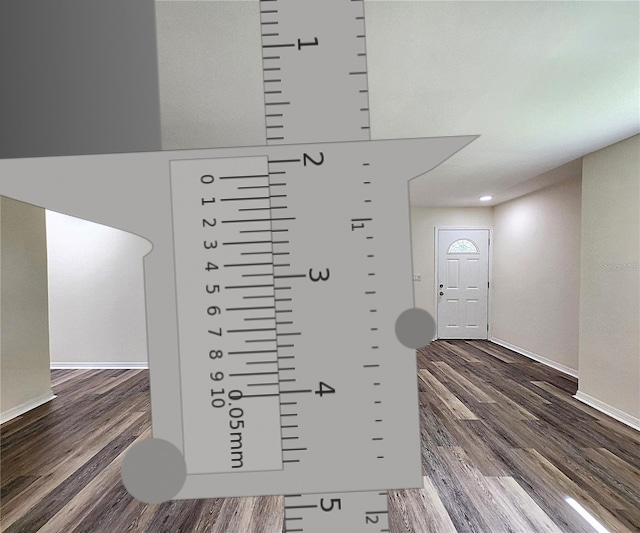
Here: 21.2 mm
